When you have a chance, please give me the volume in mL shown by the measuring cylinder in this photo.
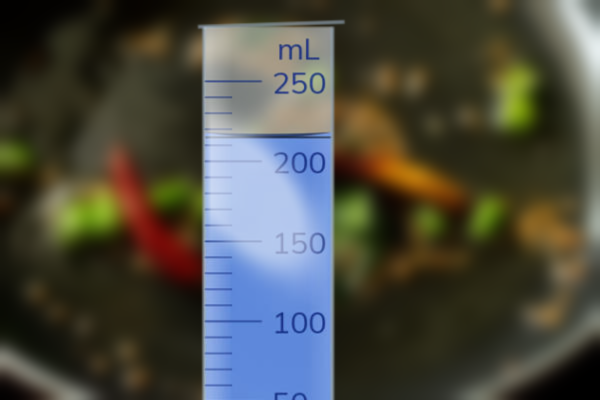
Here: 215 mL
